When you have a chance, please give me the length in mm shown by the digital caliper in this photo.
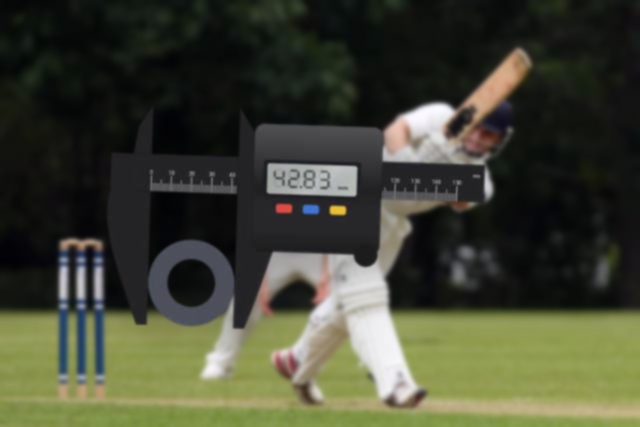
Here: 42.83 mm
